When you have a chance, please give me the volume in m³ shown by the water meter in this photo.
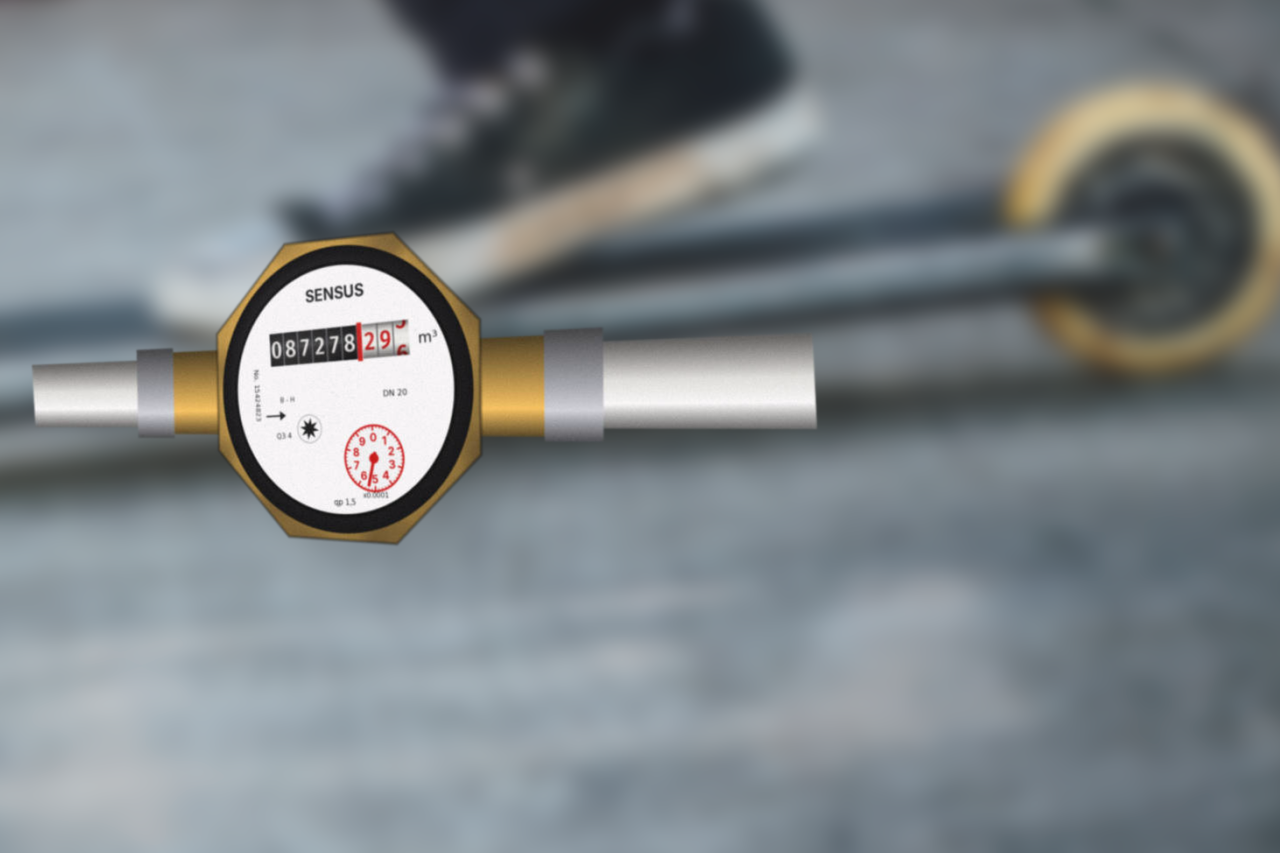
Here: 87278.2955 m³
